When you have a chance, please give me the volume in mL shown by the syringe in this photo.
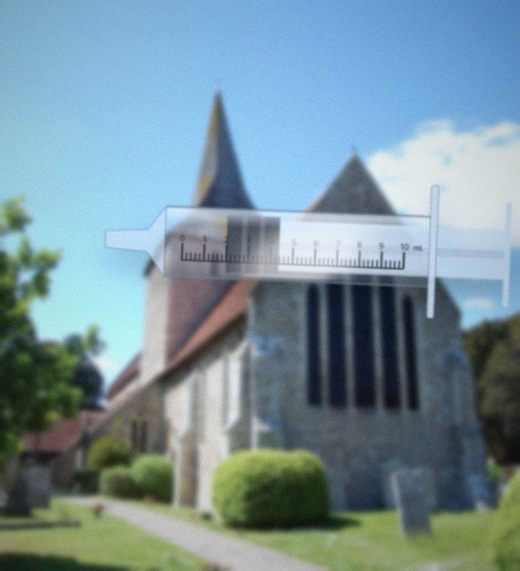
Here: 2 mL
